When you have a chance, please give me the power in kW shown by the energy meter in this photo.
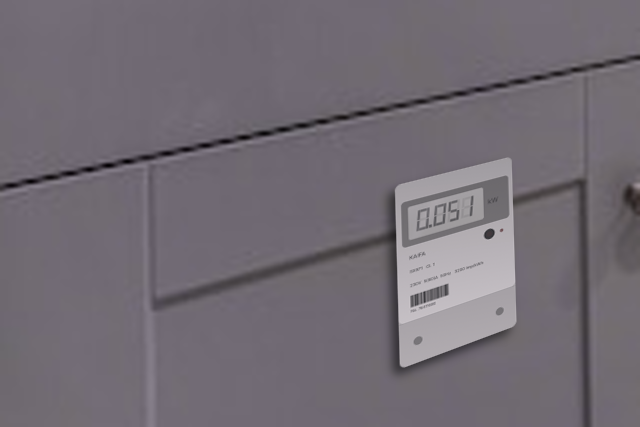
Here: 0.051 kW
